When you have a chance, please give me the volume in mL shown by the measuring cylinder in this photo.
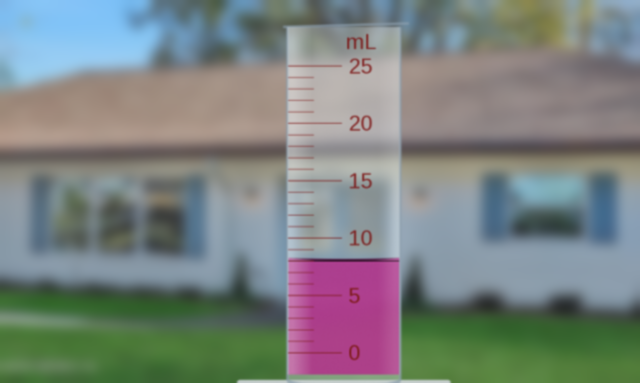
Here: 8 mL
